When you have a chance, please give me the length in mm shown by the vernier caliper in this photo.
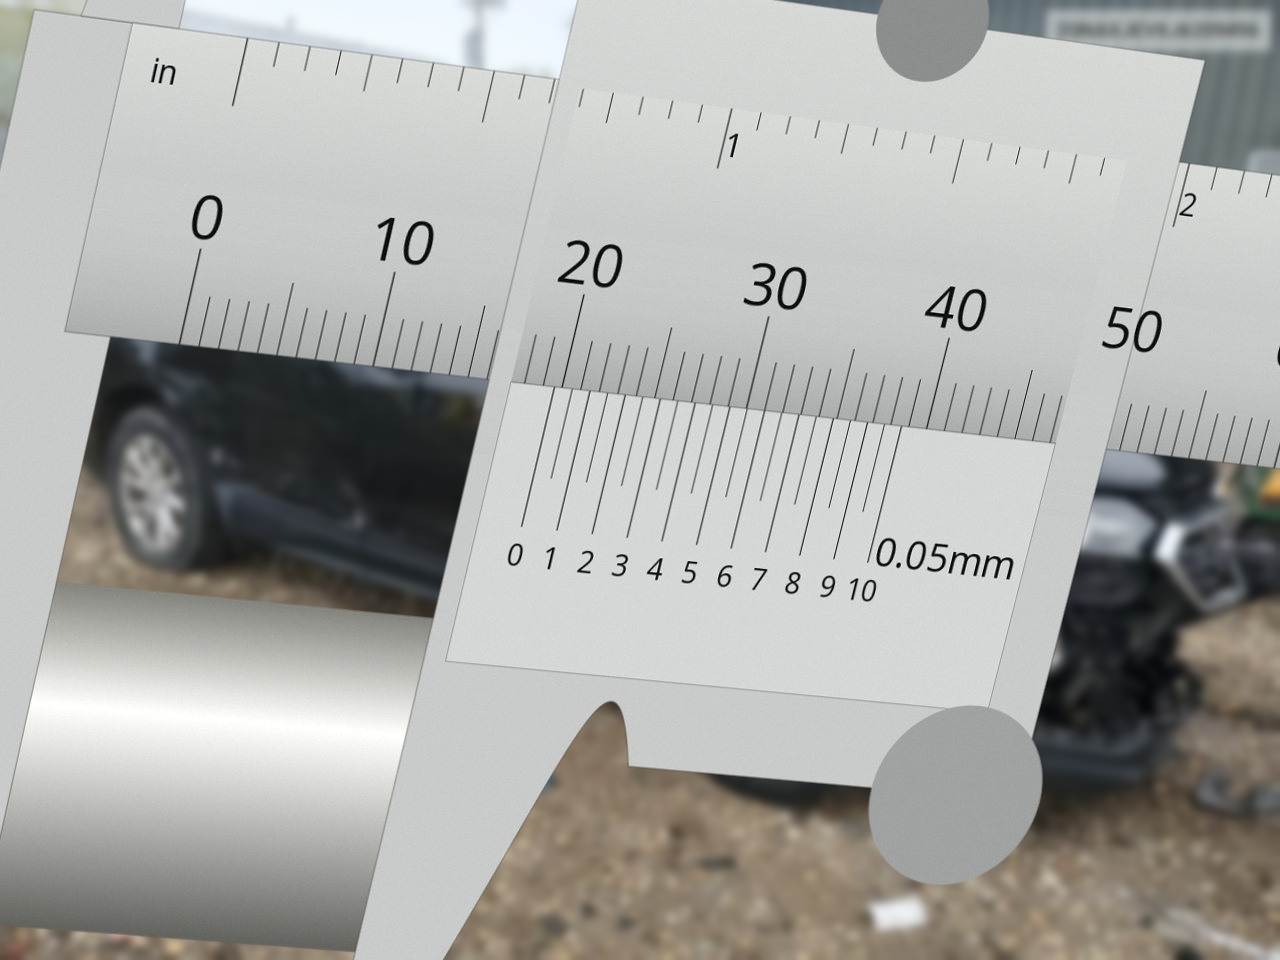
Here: 19.6 mm
